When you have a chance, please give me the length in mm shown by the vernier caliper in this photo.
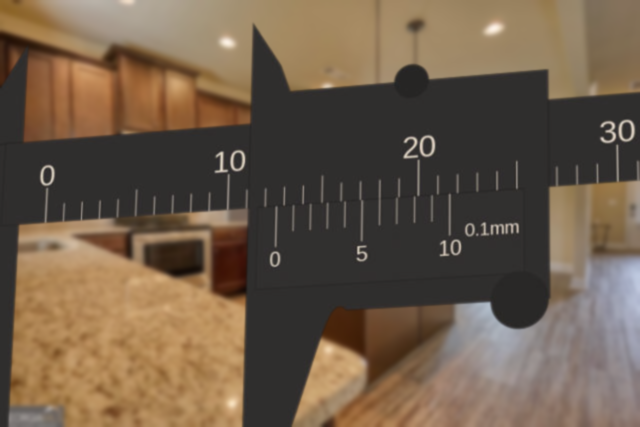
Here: 12.6 mm
